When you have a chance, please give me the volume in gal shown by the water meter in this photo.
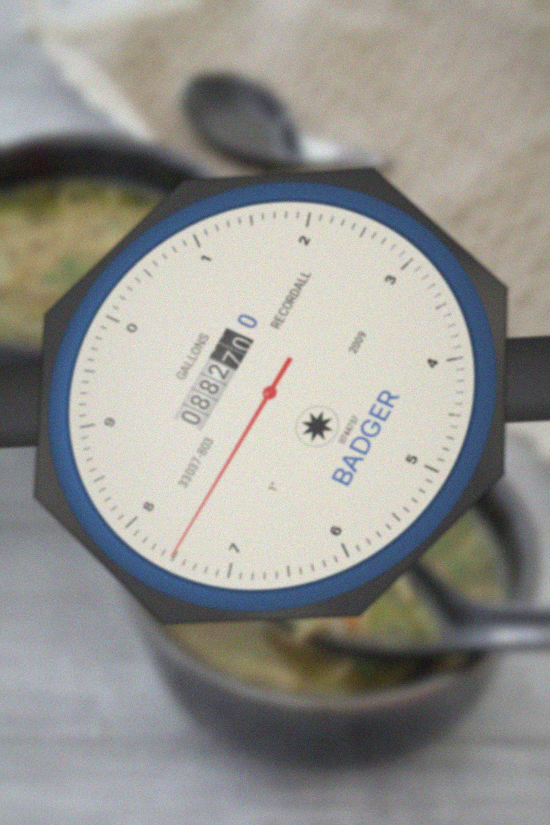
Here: 882697.5 gal
